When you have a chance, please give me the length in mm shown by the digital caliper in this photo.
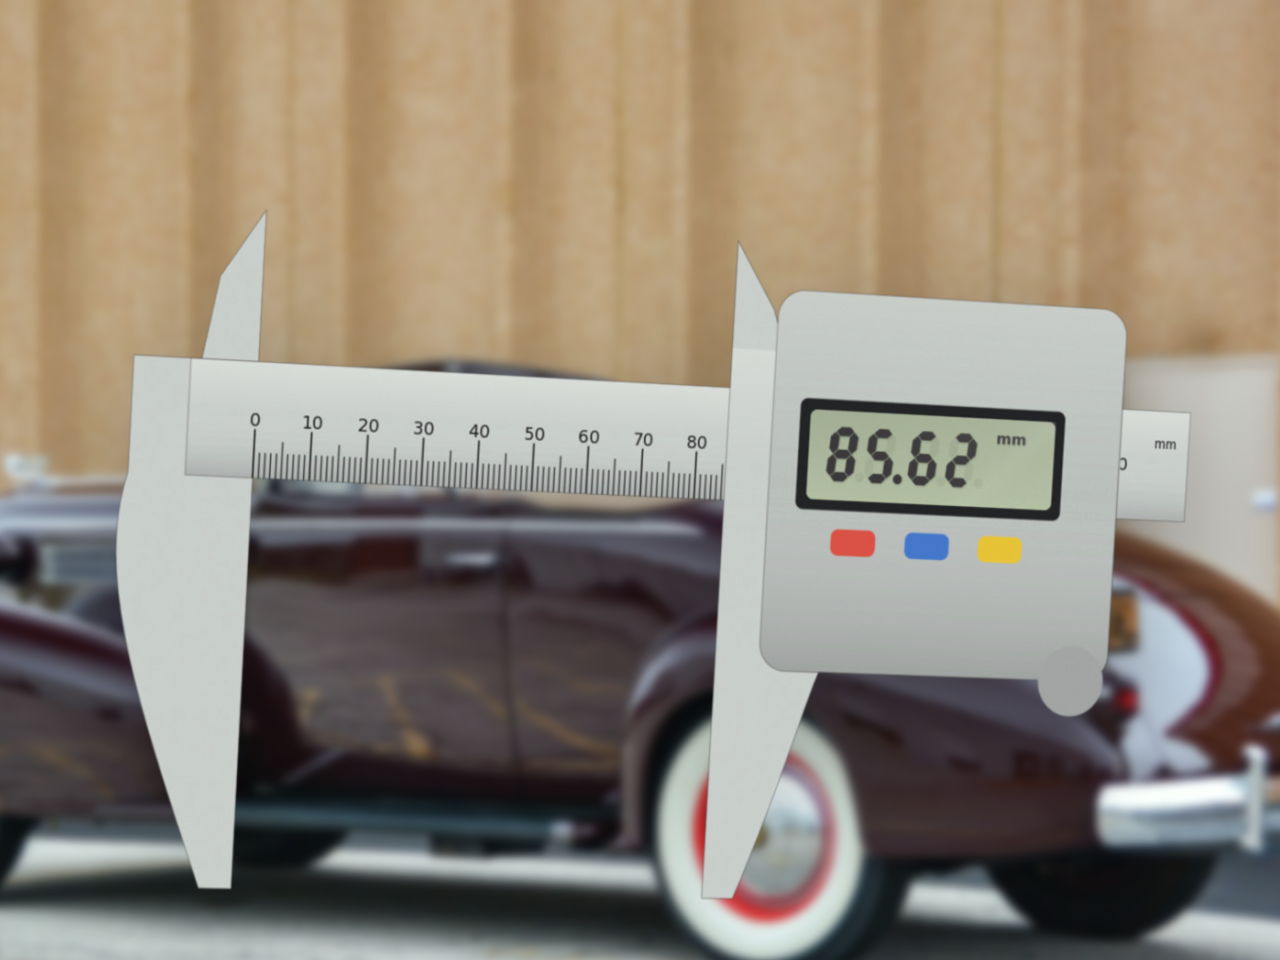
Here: 85.62 mm
